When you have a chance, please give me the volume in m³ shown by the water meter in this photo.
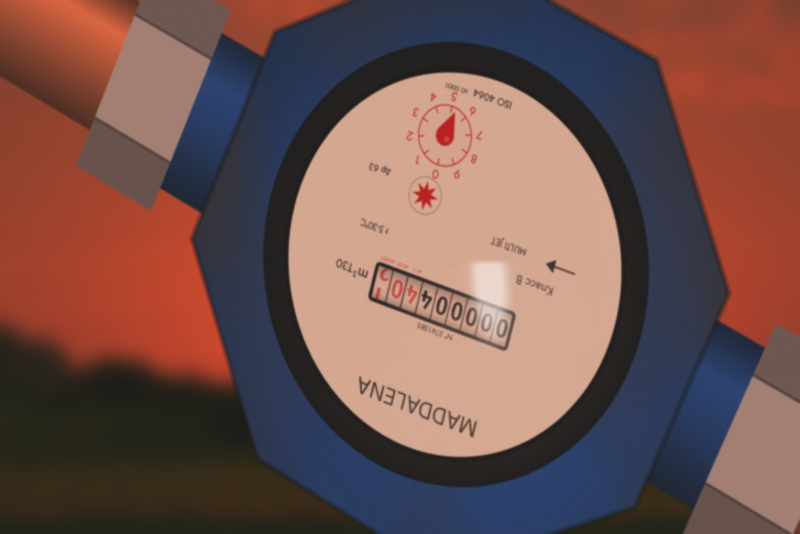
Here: 4.4015 m³
